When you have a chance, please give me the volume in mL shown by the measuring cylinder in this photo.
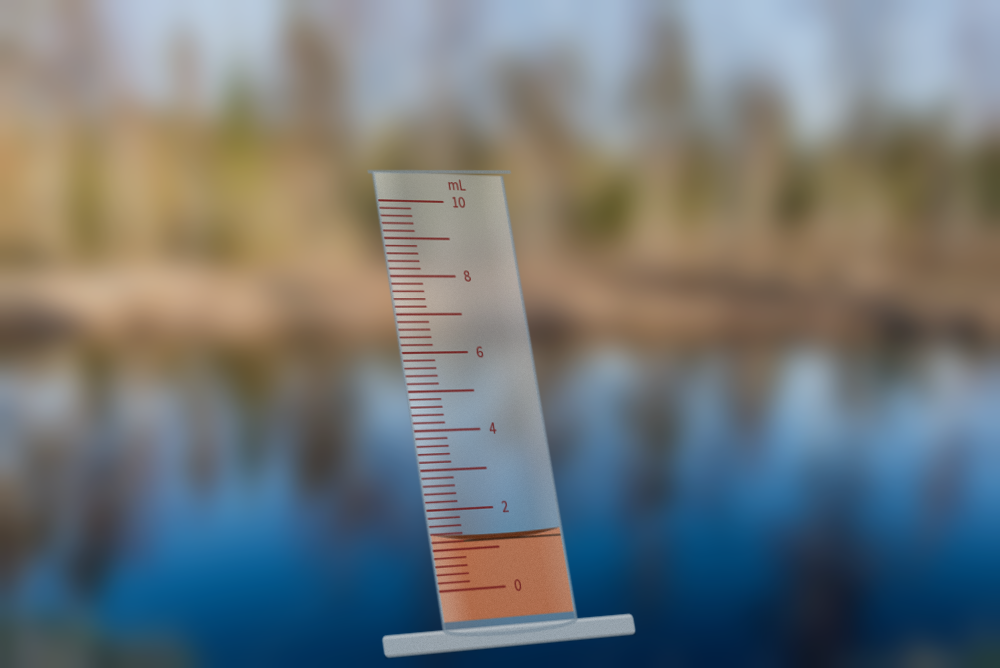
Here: 1.2 mL
